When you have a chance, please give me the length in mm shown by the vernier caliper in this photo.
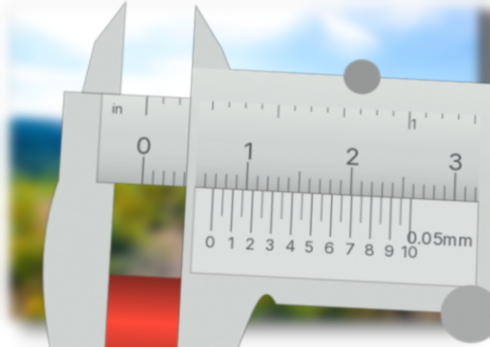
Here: 6.8 mm
